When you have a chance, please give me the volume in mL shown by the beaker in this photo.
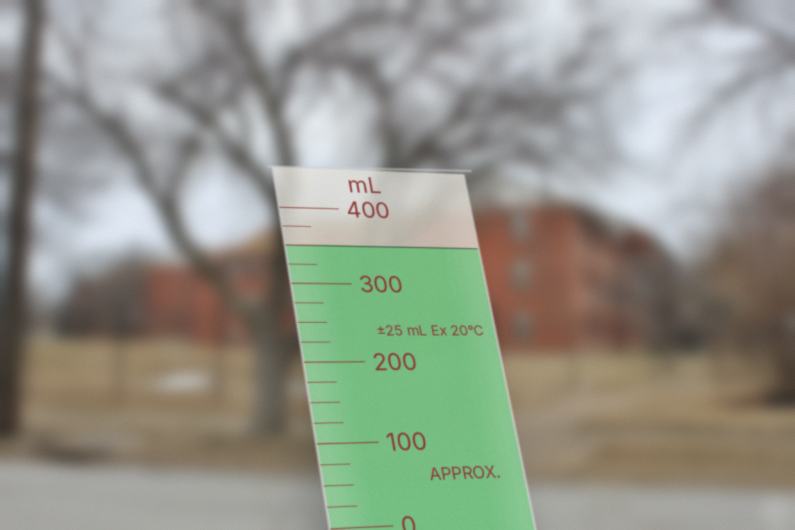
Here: 350 mL
